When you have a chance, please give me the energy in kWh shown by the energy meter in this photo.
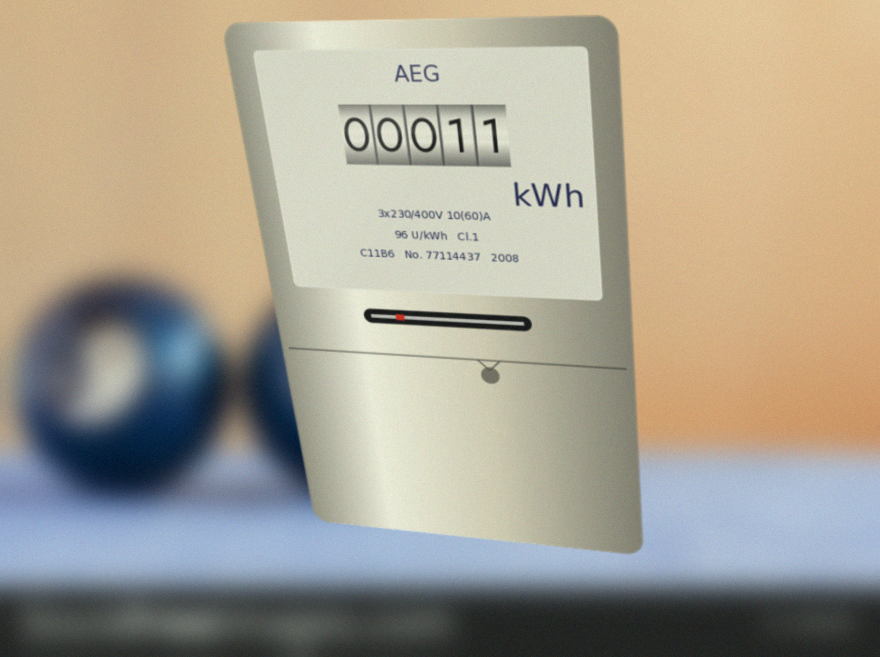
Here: 11 kWh
